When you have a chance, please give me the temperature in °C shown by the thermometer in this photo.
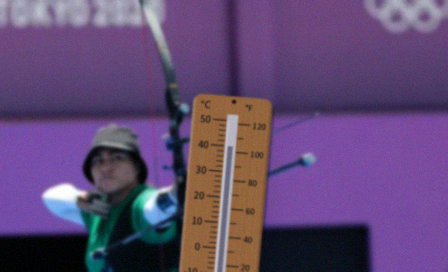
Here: 40 °C
